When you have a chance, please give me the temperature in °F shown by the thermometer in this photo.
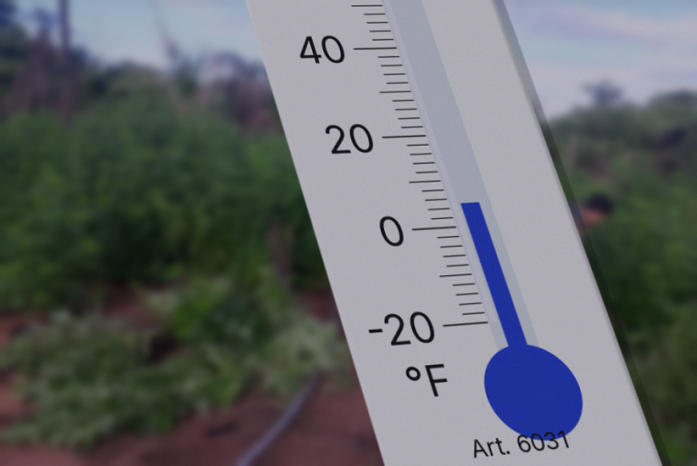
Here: 5 °F
